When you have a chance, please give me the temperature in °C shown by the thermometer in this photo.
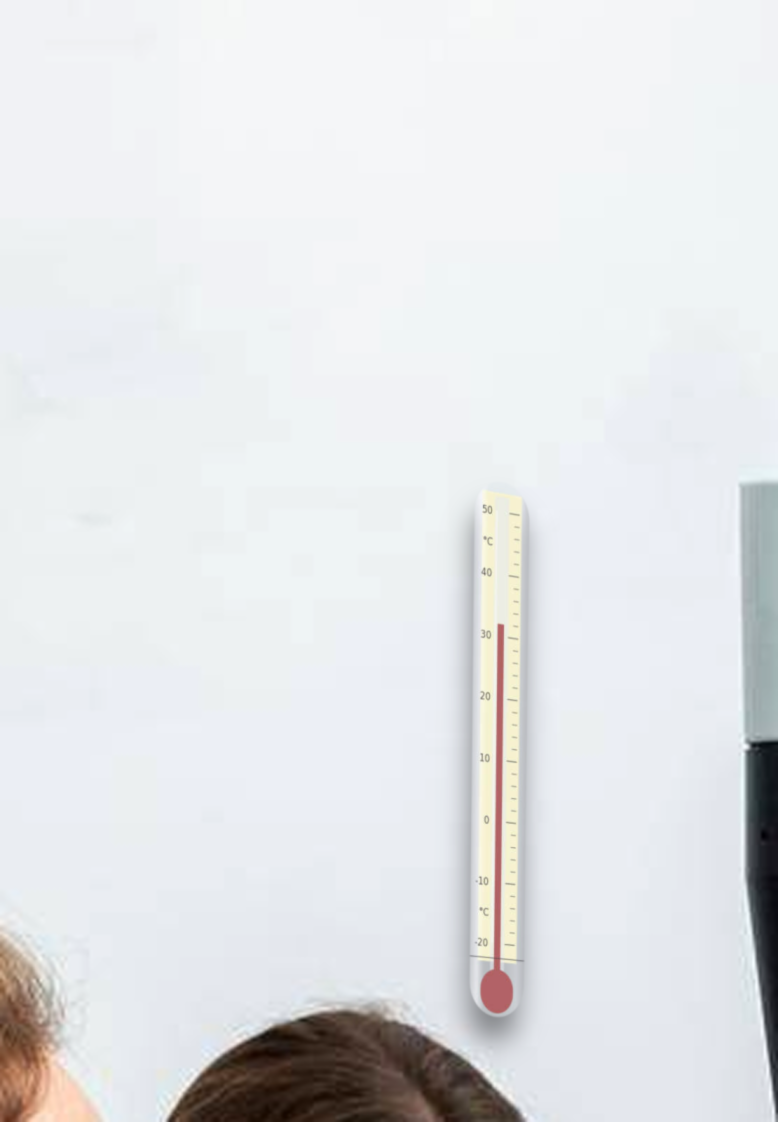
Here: 32 °C
